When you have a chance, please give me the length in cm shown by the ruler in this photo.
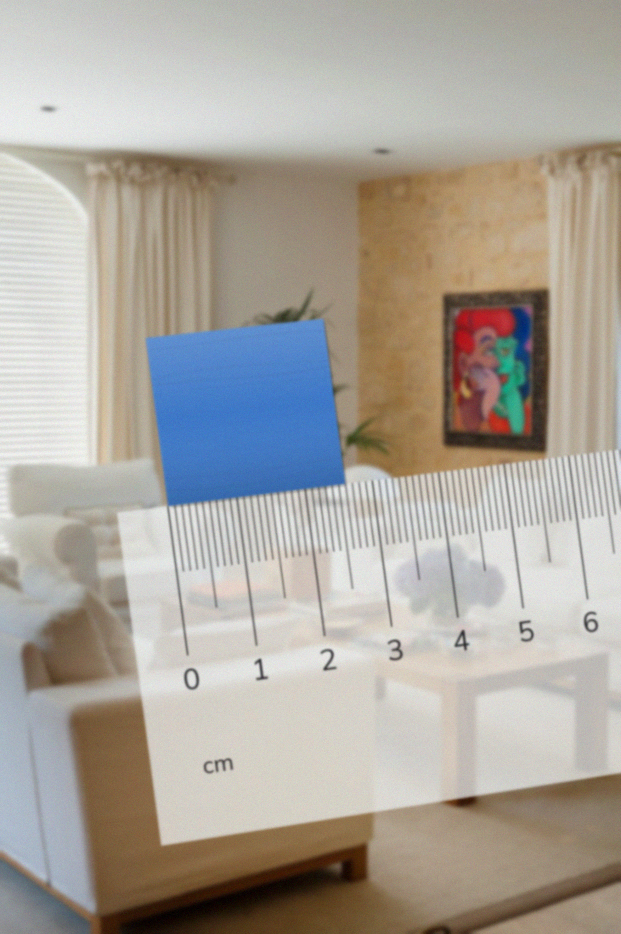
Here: 2.6 cm
